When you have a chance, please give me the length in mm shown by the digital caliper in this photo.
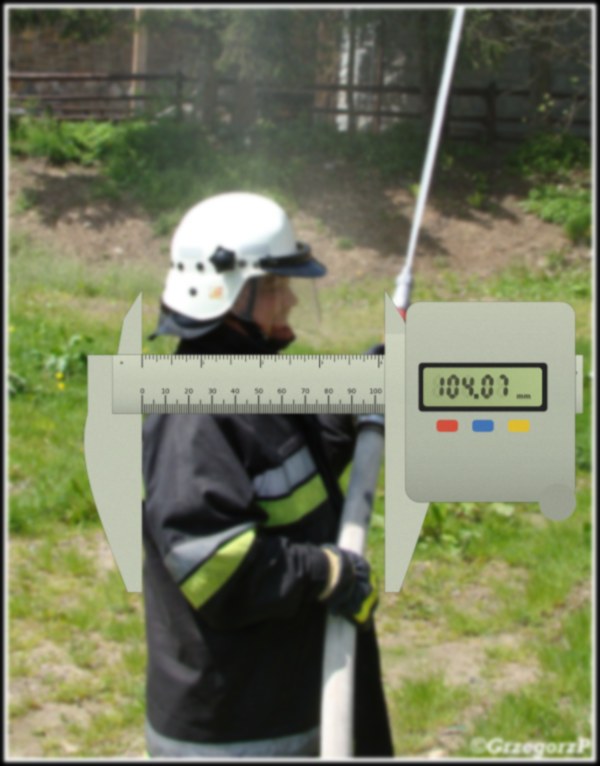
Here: 104.07 mm
